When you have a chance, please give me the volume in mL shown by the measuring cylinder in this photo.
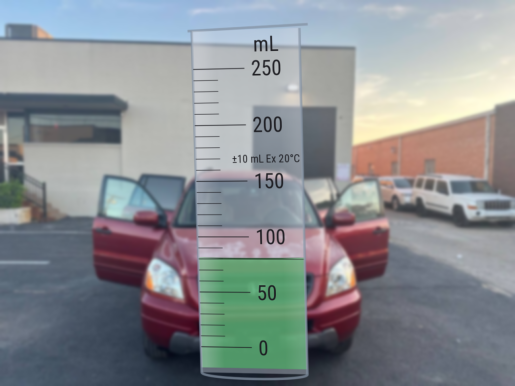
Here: 80 mL
